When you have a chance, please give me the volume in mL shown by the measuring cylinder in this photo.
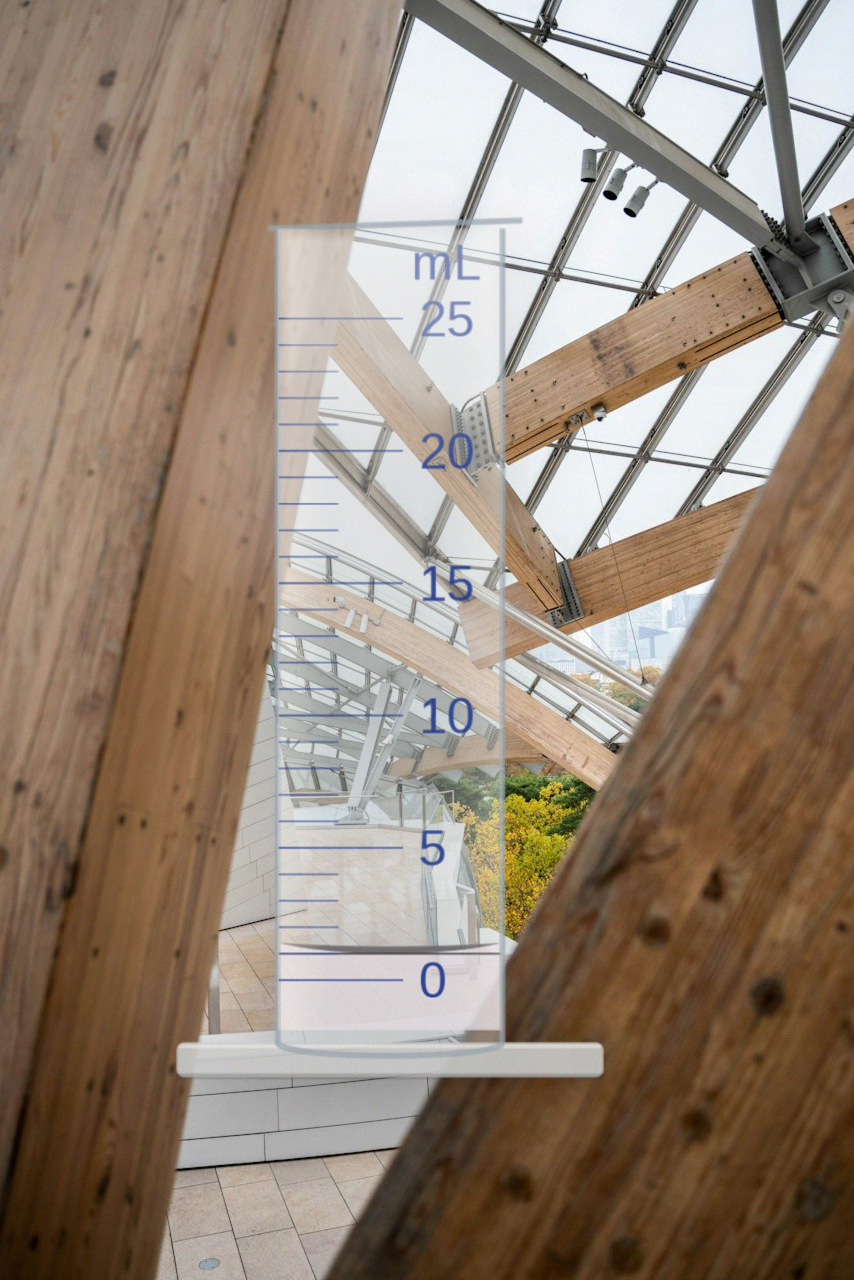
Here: 1 mL
